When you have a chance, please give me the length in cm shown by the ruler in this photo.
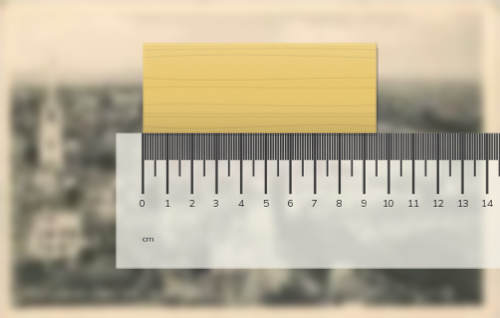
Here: 9.5 cm
